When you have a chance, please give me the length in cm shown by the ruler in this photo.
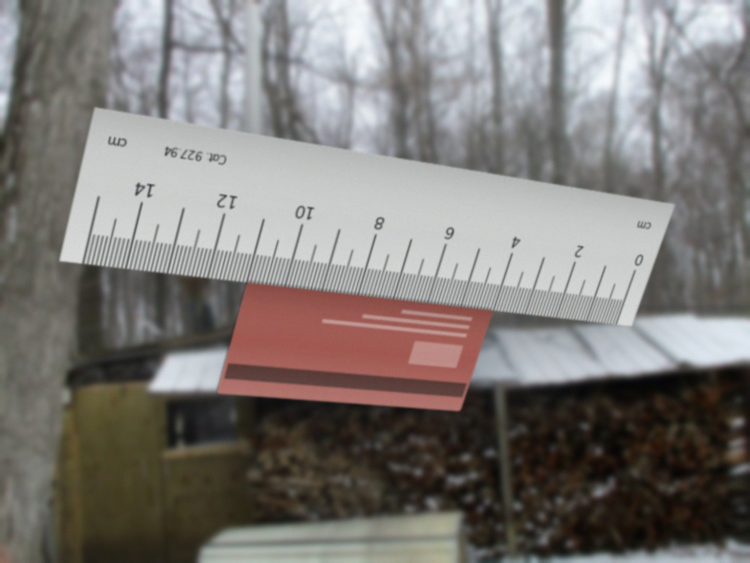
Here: 7 cm
